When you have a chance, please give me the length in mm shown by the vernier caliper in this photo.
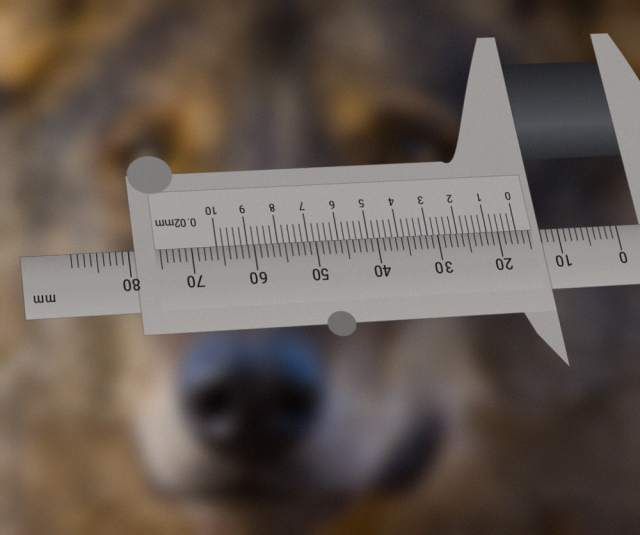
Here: 17.0 mm
